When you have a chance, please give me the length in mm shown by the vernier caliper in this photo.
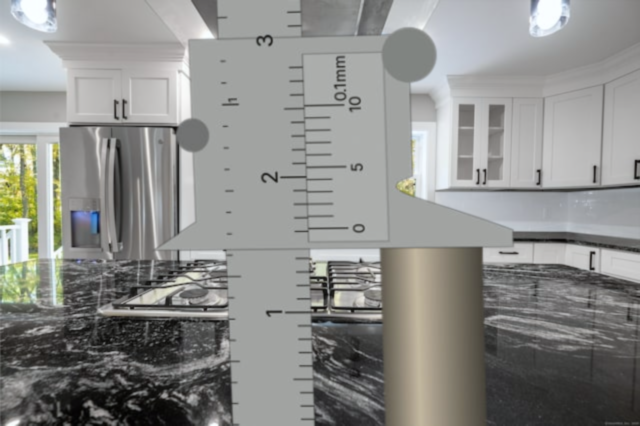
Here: 16.2 mm
